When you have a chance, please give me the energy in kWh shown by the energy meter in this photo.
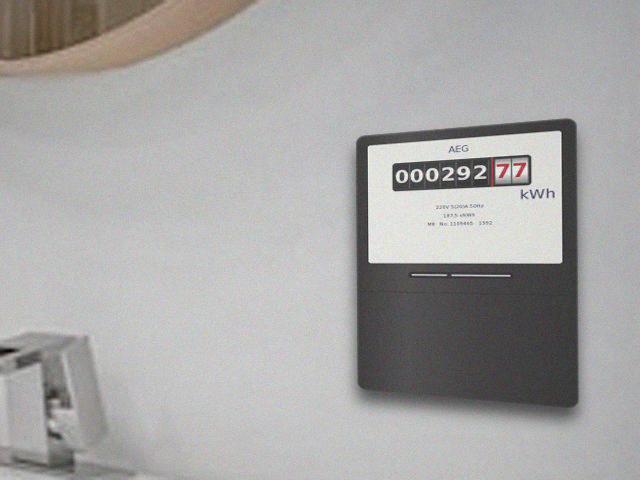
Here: 292.77 kWh
